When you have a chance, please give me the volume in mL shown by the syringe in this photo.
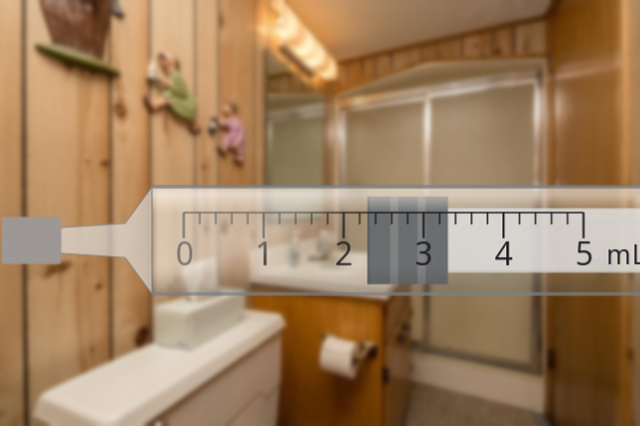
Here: 2.3 mL
